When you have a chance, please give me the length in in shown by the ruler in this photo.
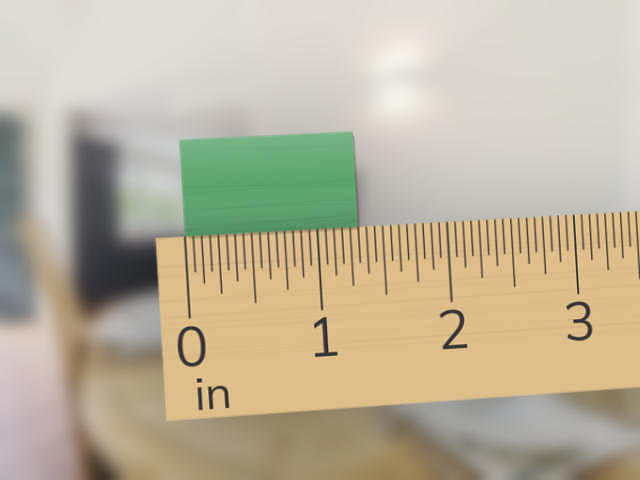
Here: 1.3125 in
